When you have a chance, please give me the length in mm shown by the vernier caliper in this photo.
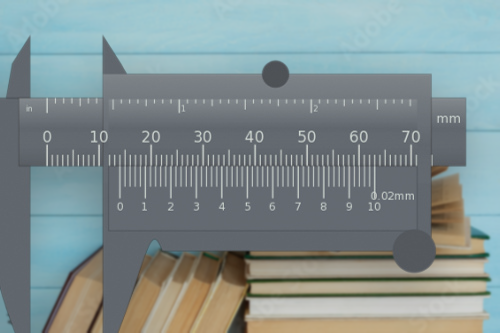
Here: 14.0 mm
